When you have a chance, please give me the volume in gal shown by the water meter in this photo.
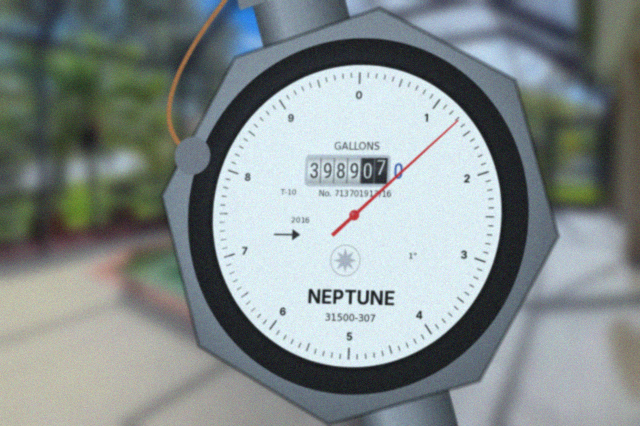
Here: 3989071.3 gal
